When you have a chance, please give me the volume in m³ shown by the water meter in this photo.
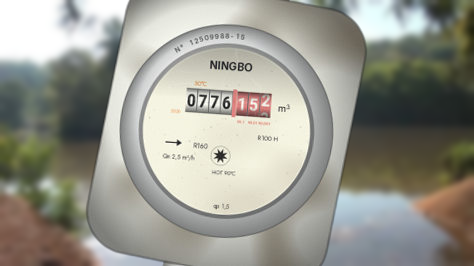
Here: 776.152 m³
